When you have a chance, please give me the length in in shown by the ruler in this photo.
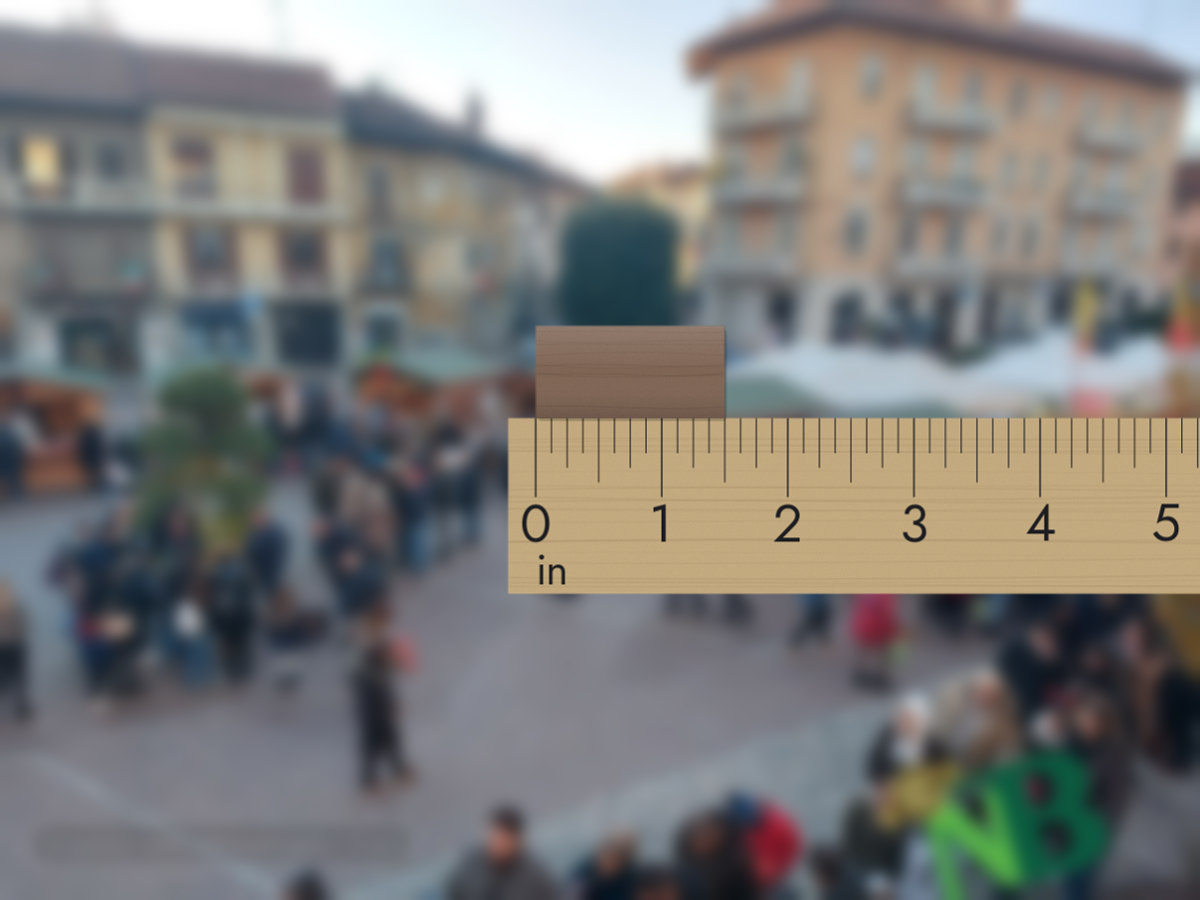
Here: 1.5 in
